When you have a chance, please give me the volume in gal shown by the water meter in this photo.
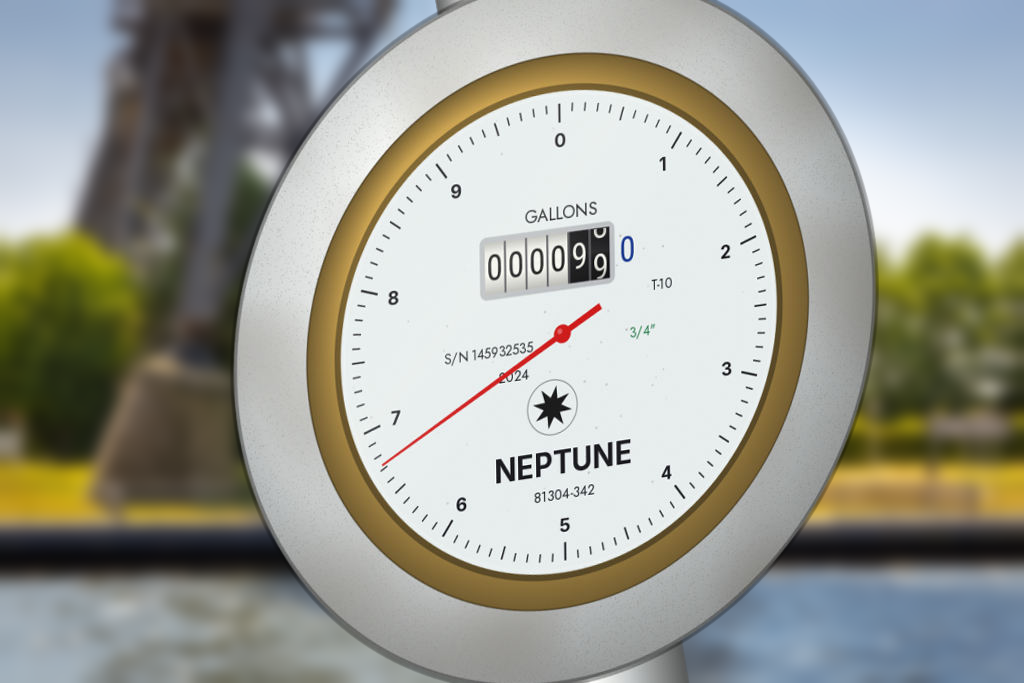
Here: 986.7 gal
